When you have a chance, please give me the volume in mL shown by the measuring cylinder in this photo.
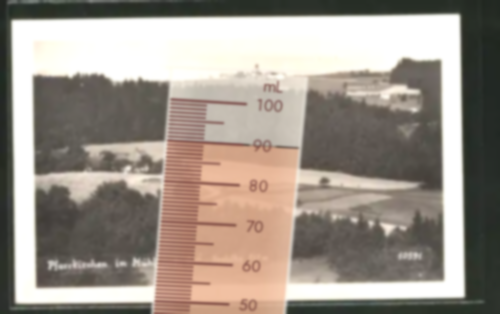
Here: 90 mL
